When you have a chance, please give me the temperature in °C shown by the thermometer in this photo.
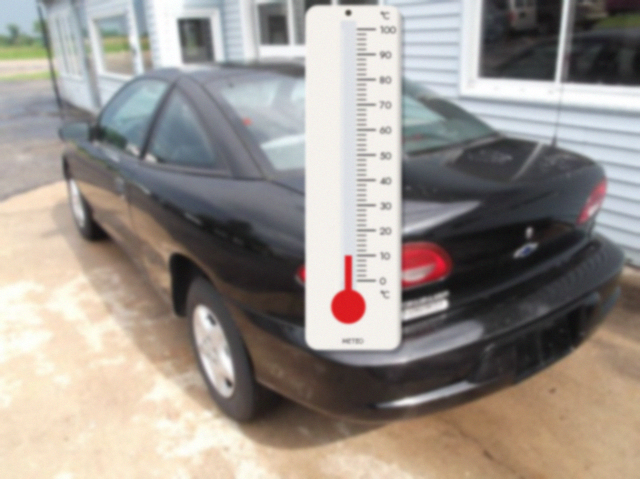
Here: 10 °C
